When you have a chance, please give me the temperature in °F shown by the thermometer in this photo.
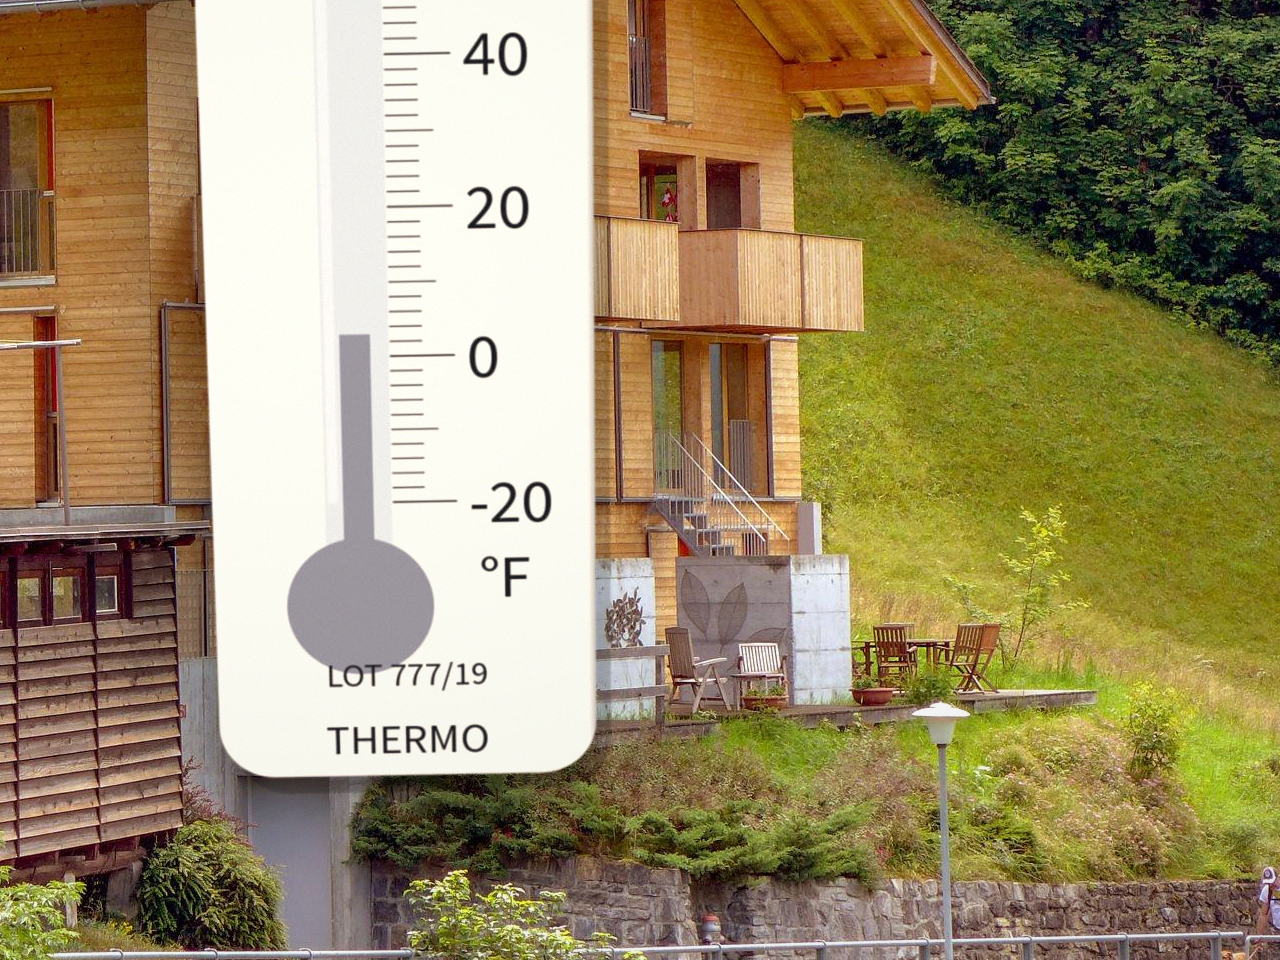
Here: 3 °F
